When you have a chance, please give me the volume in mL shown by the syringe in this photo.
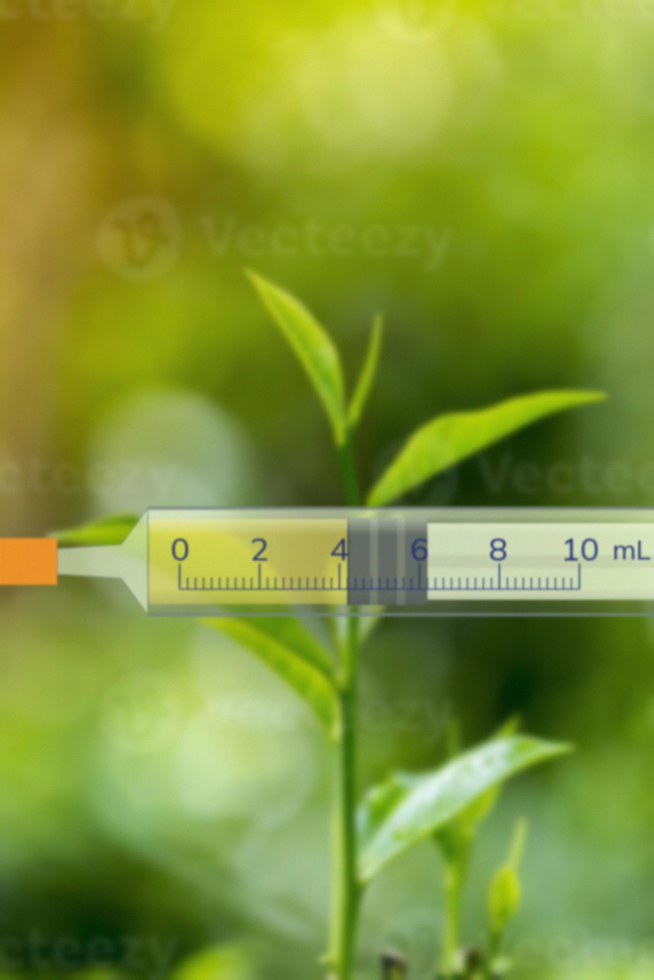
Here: 4.2 mL
